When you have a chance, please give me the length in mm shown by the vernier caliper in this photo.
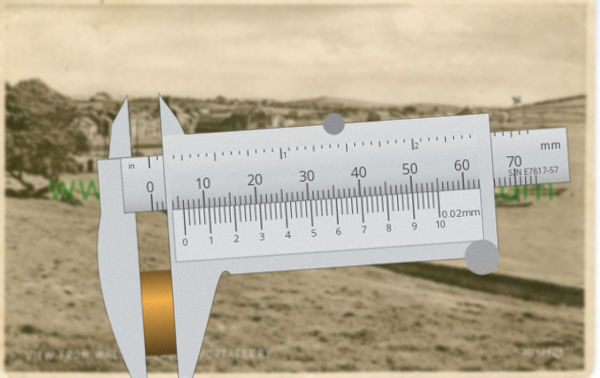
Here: 6.0 mm
